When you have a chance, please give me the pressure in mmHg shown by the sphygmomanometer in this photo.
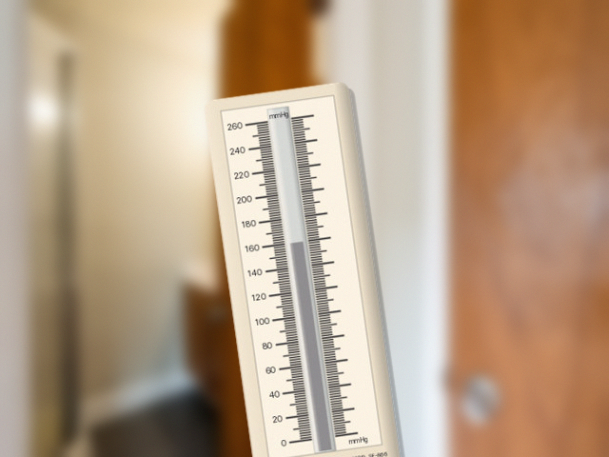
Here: 160 mmHg
